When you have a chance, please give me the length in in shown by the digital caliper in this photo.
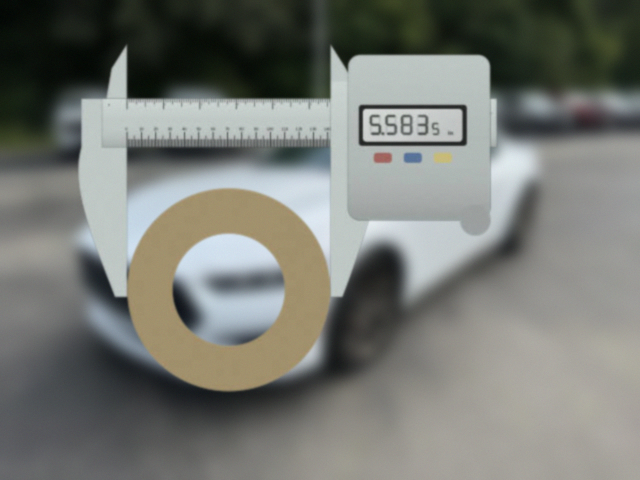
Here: 5.5835 in
